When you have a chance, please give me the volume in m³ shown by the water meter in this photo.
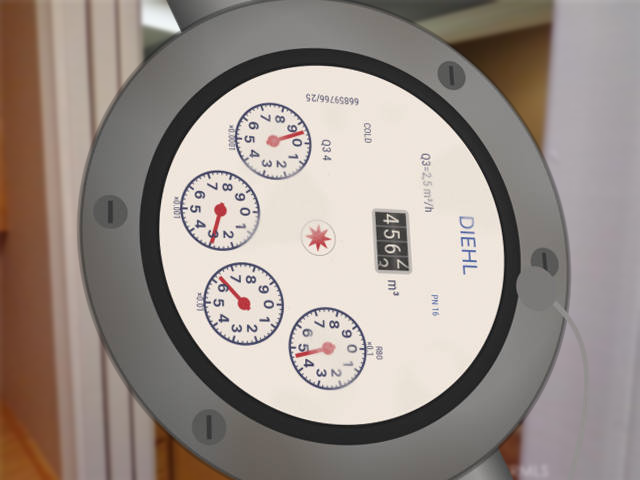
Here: 4562.4629 m³
